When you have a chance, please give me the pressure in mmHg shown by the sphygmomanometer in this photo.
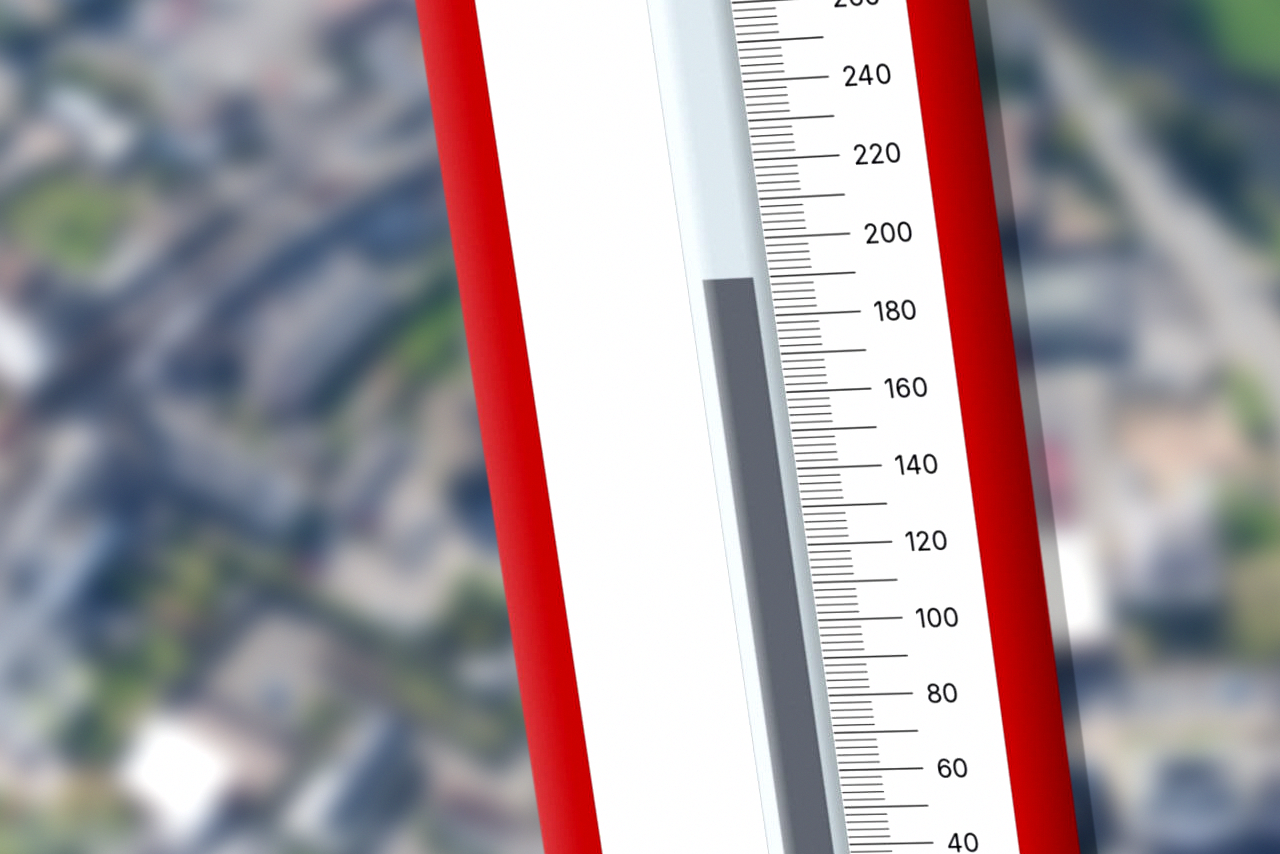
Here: 190 mmHg
